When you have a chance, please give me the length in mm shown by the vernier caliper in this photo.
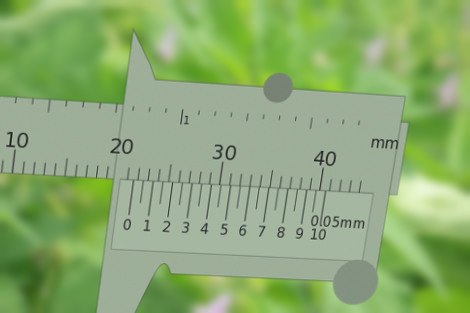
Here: 21.6 mm
